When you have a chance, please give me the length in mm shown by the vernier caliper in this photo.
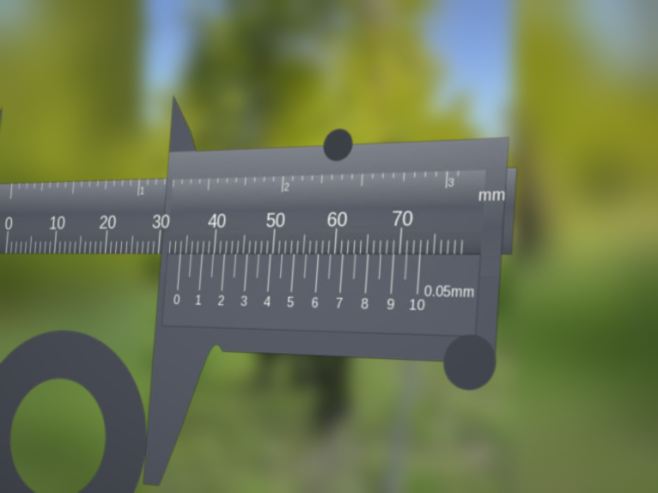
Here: 34.0 mm
